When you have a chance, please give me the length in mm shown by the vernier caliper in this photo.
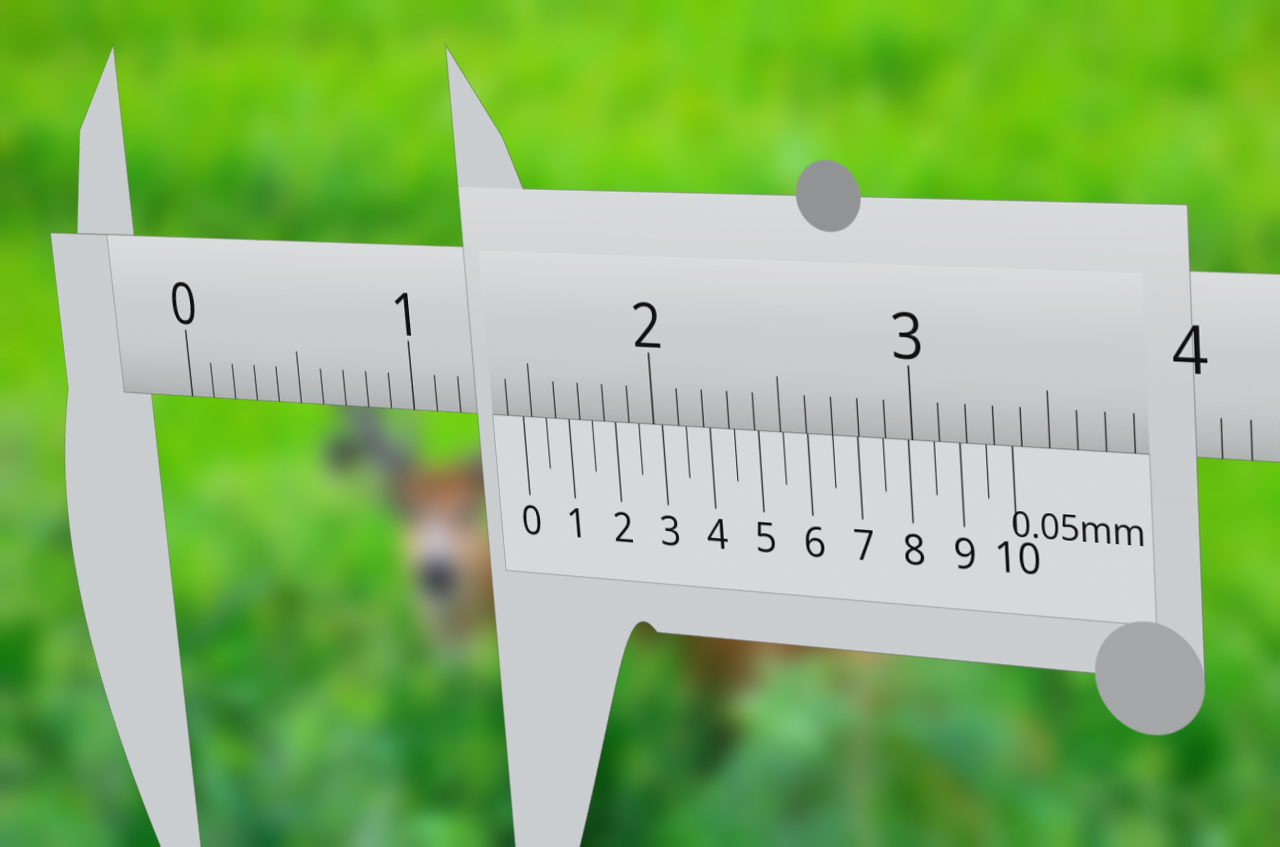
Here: 14.65 mm
